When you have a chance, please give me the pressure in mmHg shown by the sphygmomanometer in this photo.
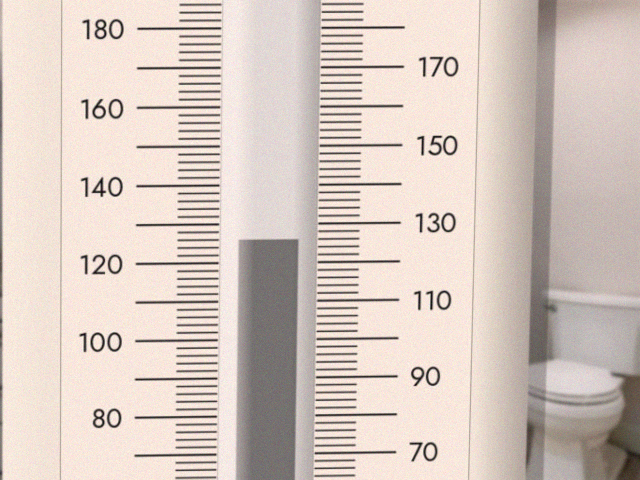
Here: 126 mmHg
